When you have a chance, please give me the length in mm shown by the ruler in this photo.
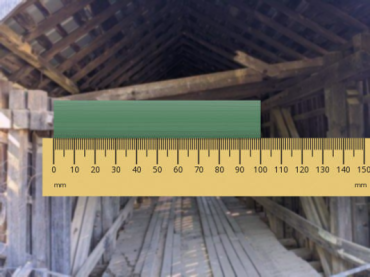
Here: 100 mm
